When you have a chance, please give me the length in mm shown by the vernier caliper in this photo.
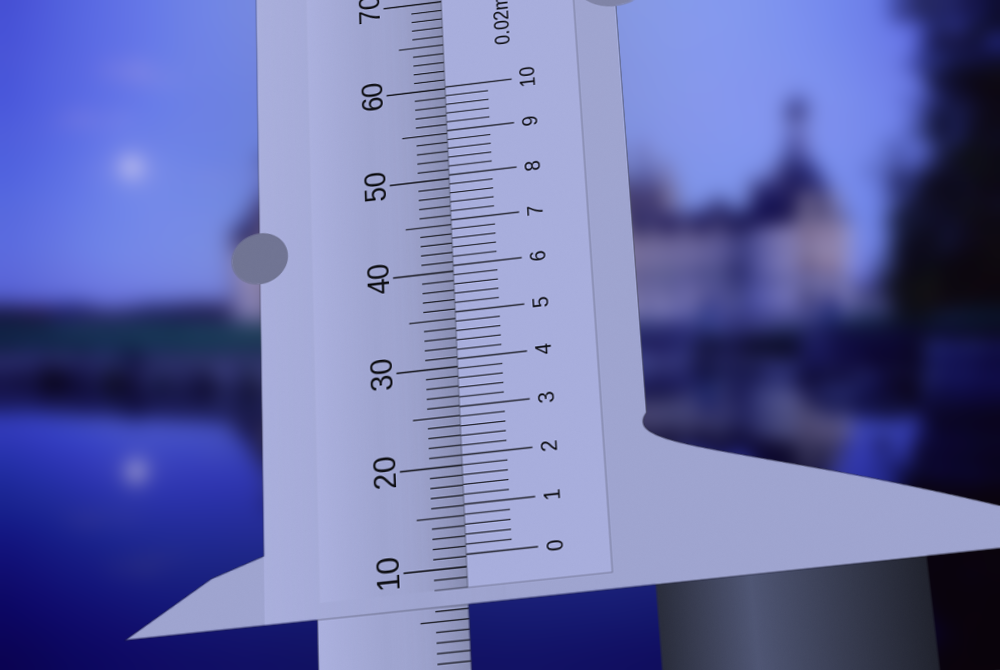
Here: 11.2 mm
